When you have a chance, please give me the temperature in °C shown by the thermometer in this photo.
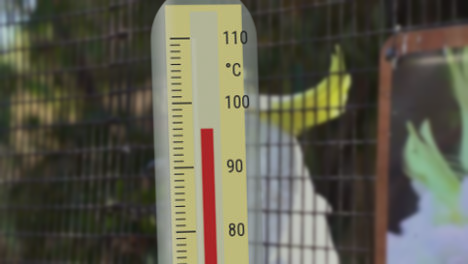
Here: 96 °C
